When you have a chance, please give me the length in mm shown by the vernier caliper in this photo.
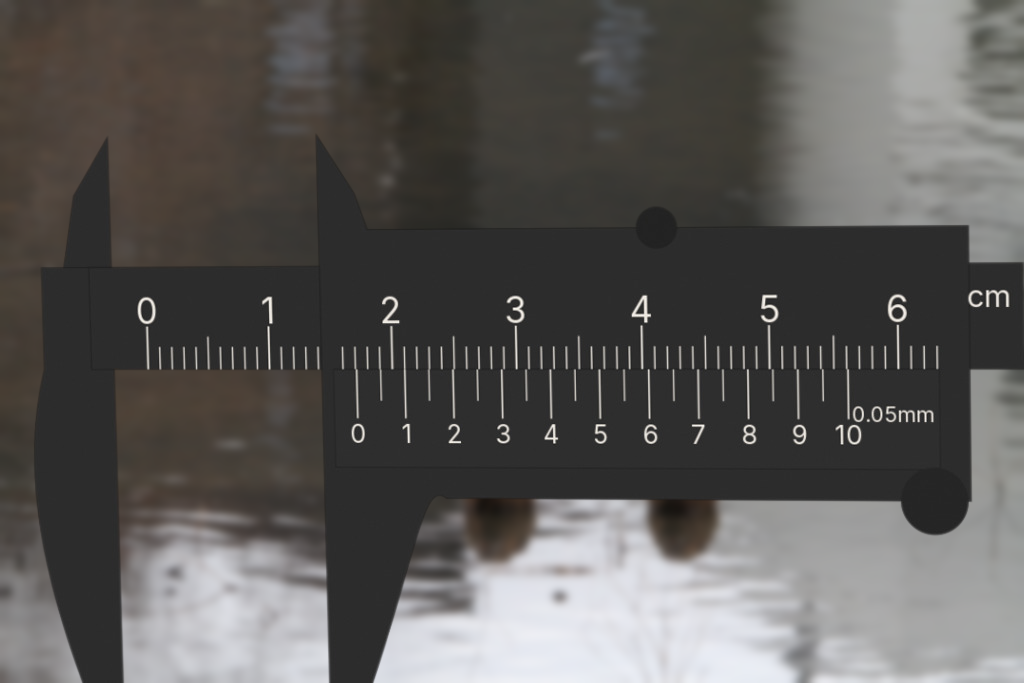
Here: 17.1 mm
